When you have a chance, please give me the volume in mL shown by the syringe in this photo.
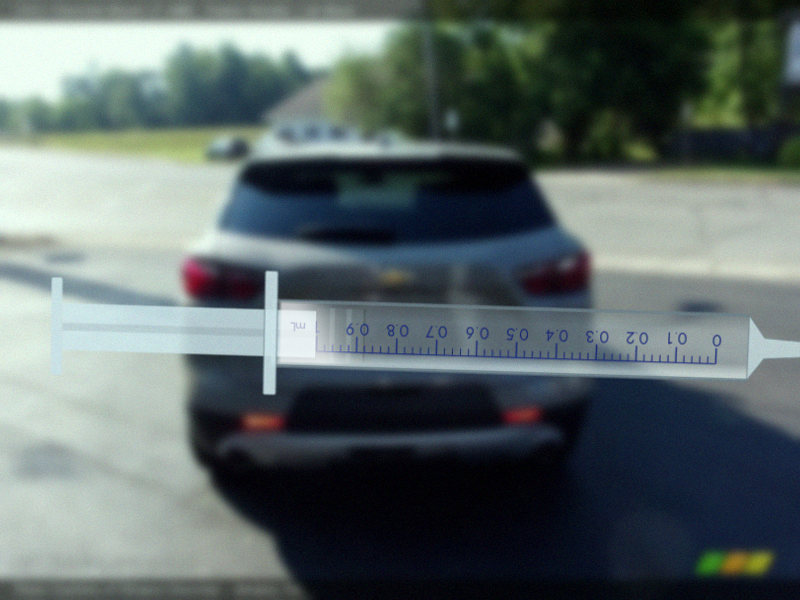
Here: 0.88 mL
